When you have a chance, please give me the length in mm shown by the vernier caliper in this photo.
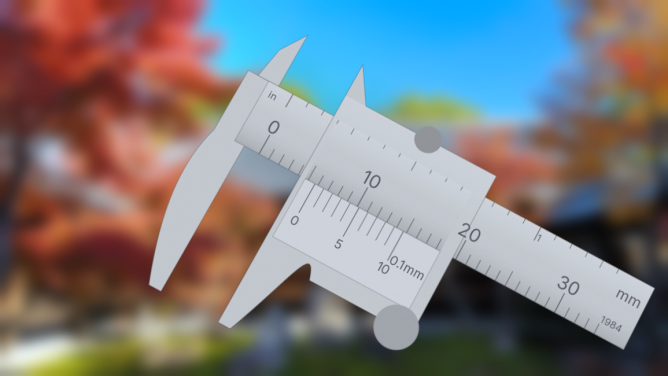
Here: 5.7 mm
